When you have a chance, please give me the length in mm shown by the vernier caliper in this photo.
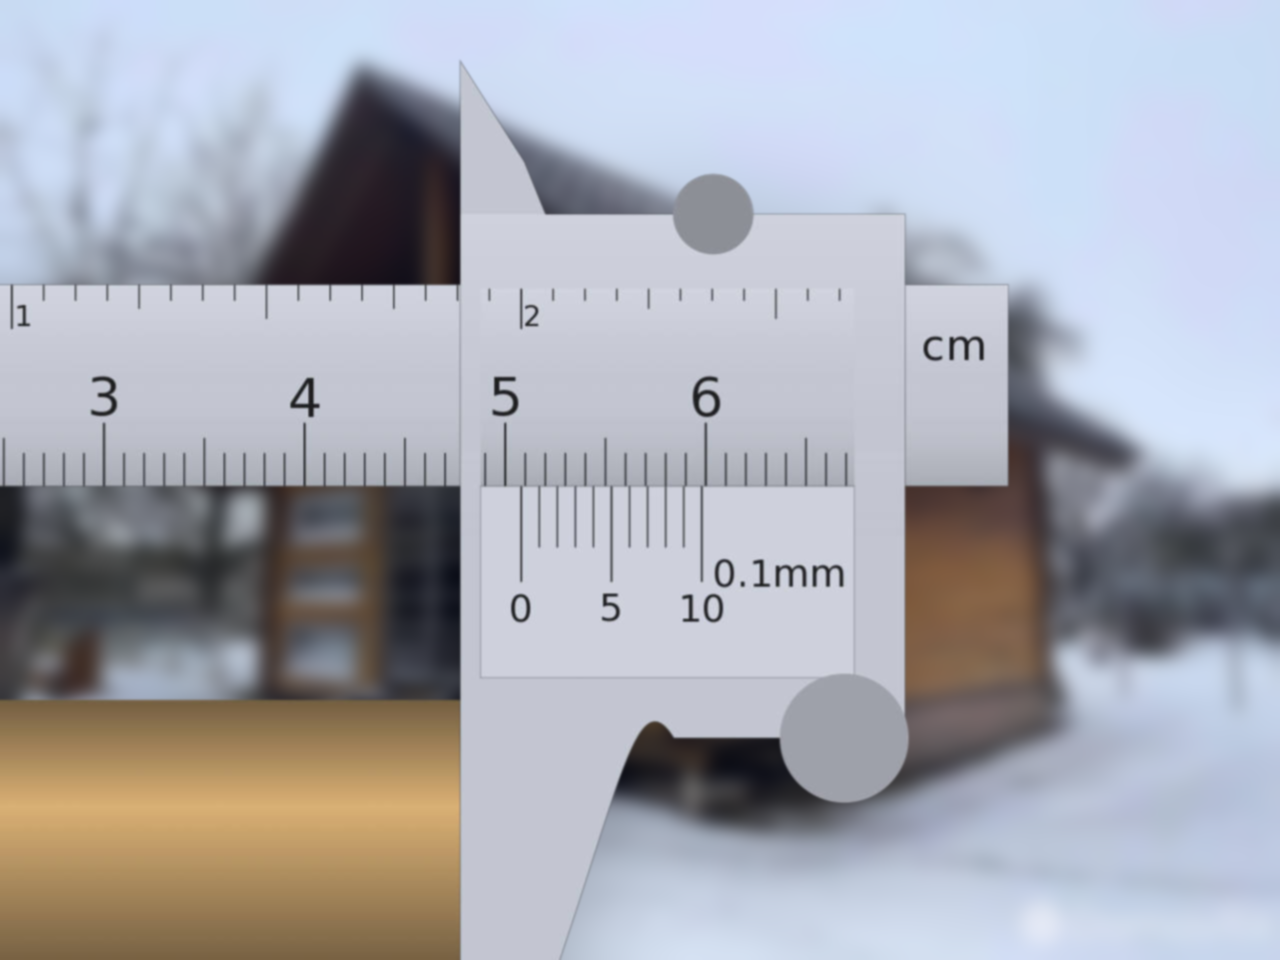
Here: 50.8 mm
